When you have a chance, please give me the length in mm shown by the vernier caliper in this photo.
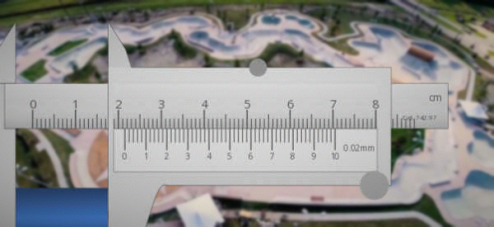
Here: 21.5 mm
